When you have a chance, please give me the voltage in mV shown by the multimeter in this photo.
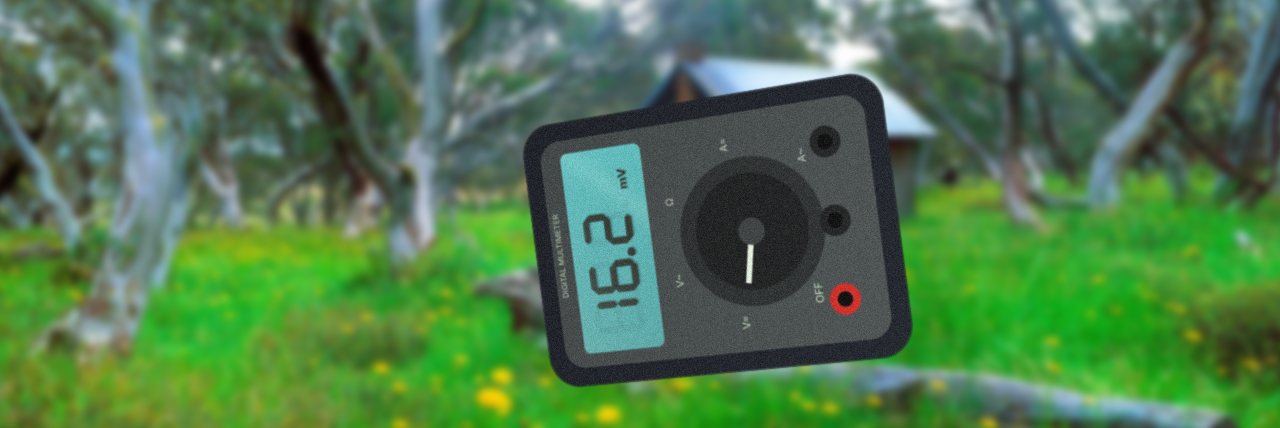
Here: 16.2 mV
